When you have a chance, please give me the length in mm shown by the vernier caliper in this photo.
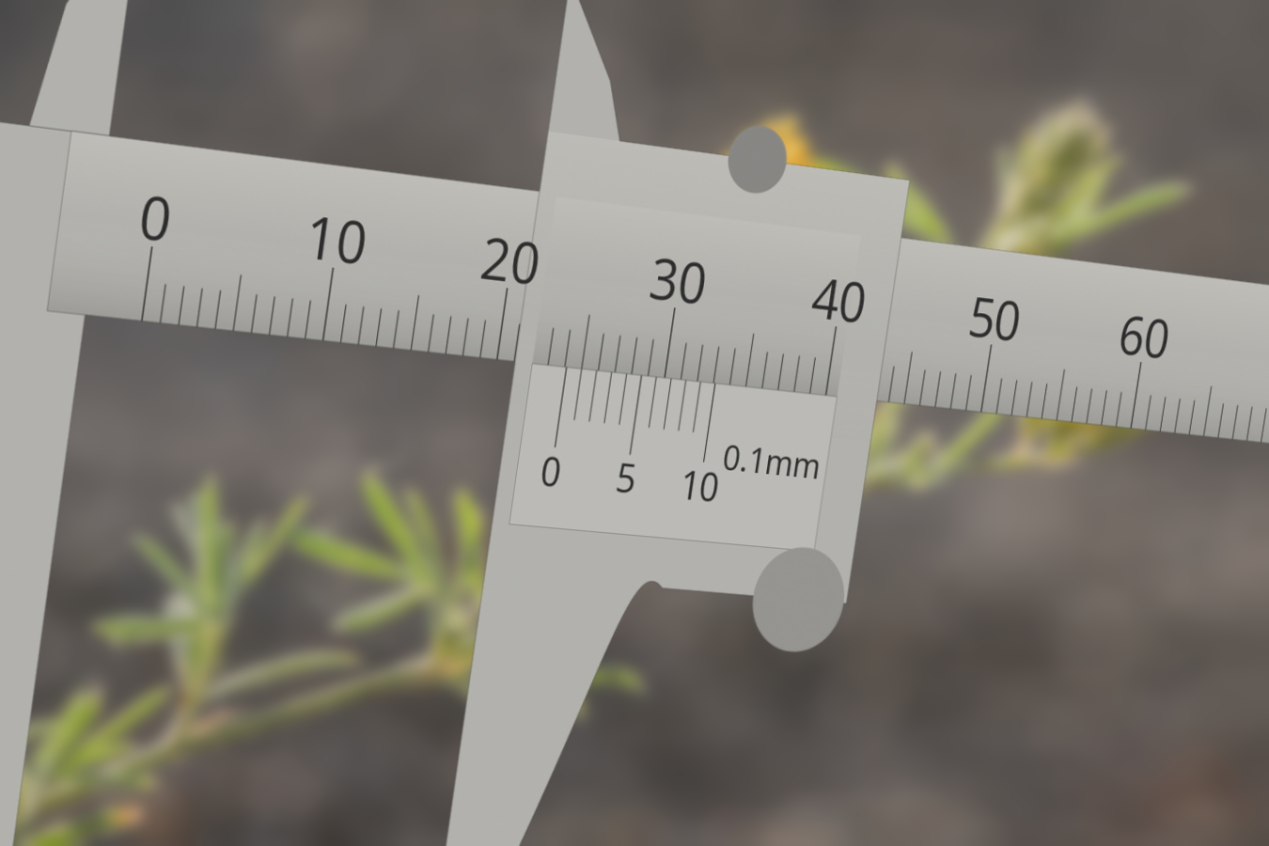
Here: 24.1 mm
